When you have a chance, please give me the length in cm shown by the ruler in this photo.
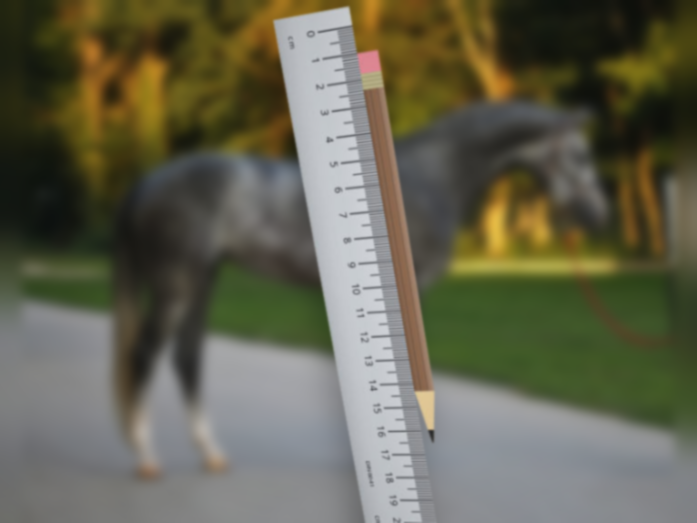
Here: 15.5 cm
